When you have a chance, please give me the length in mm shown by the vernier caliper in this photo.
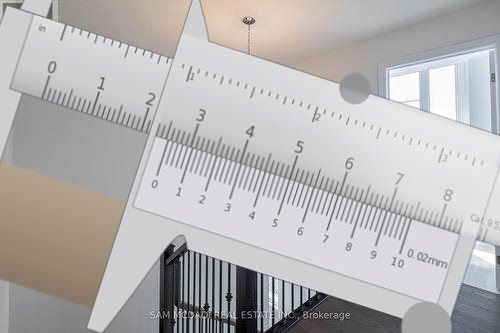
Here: 25.5 mm
